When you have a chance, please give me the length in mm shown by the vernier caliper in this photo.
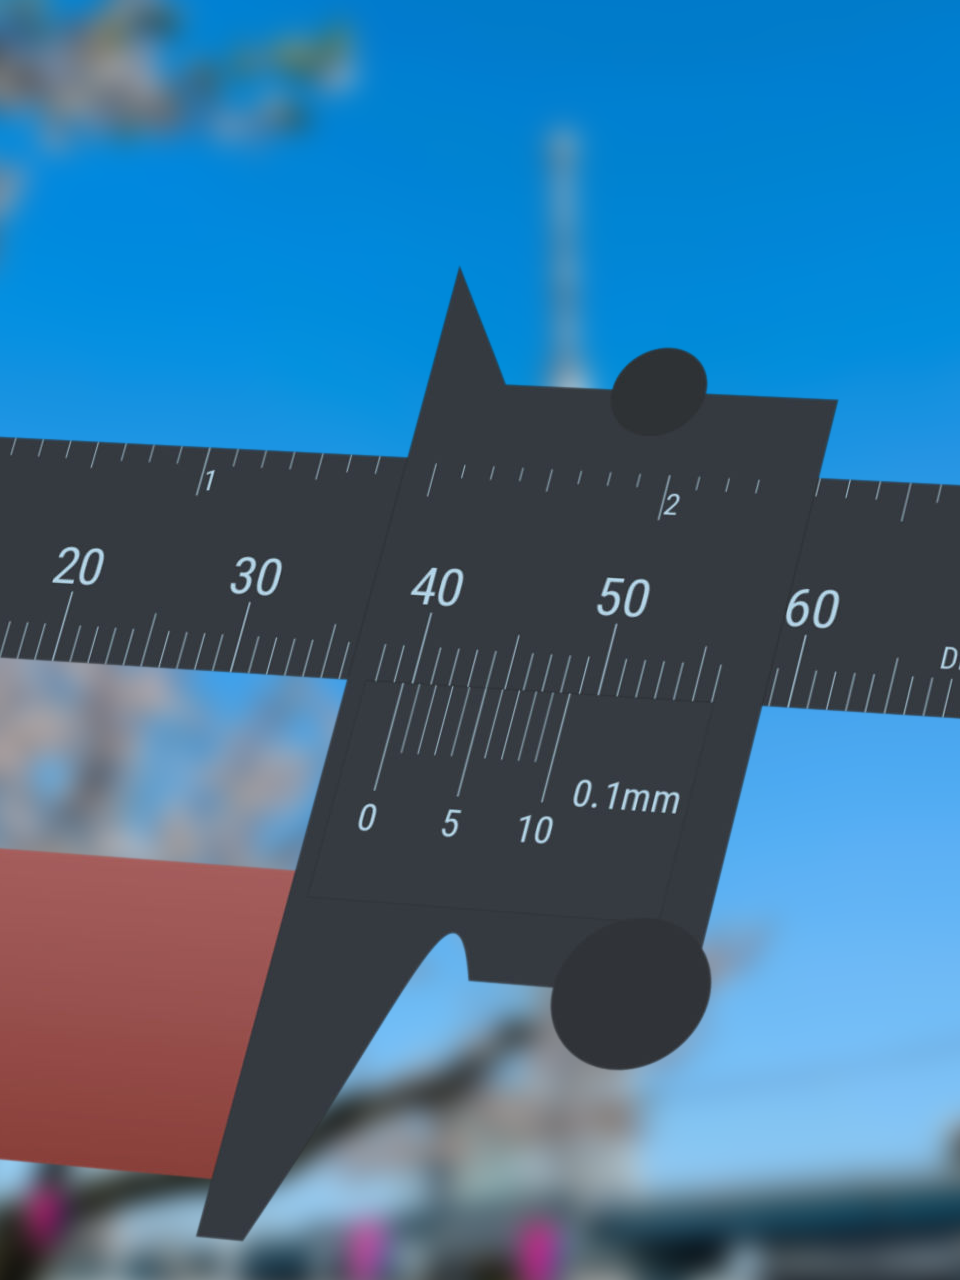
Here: 39.5 mm
